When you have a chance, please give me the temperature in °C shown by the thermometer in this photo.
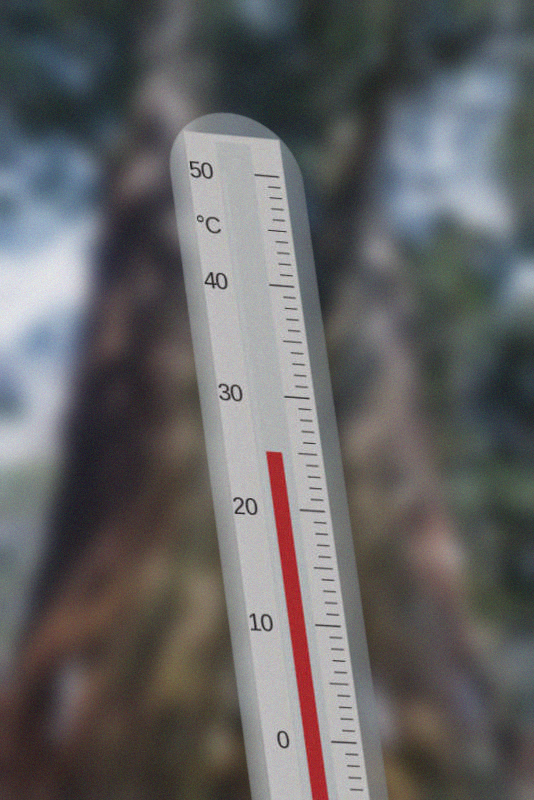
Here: 25 °C
